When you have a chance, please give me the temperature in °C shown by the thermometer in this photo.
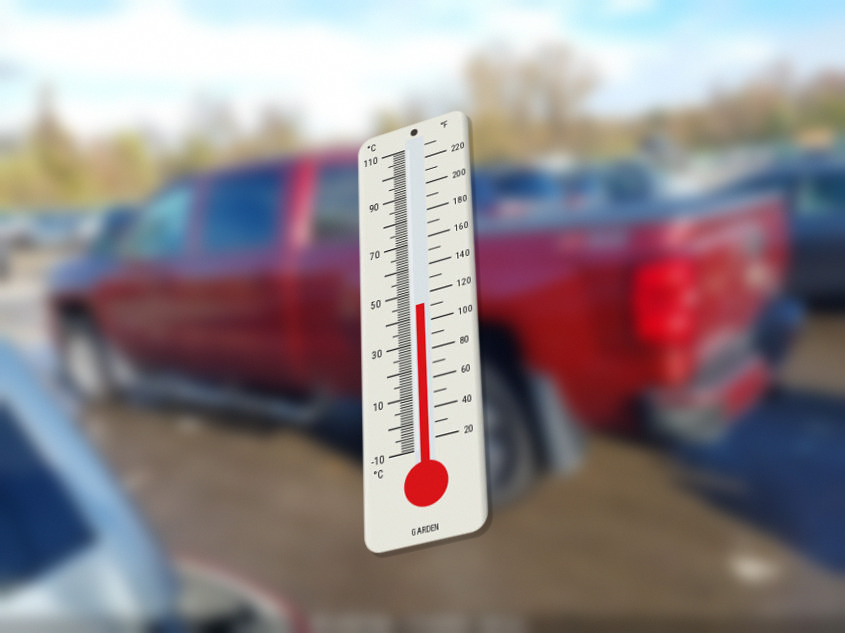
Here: 45 °C
